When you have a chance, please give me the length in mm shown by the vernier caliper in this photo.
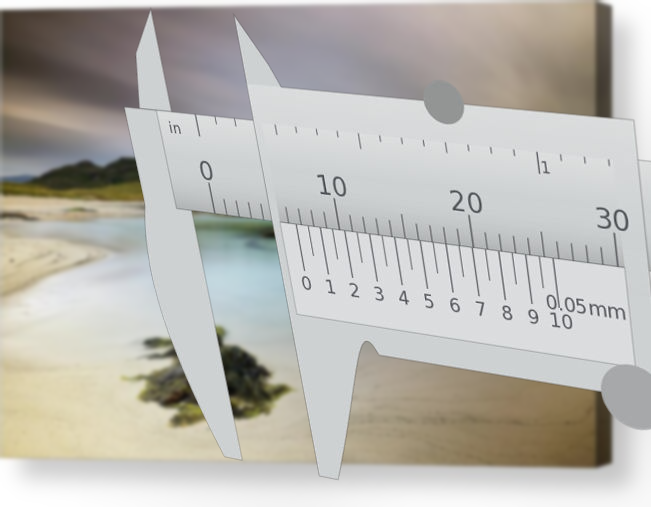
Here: 6.6 mm
